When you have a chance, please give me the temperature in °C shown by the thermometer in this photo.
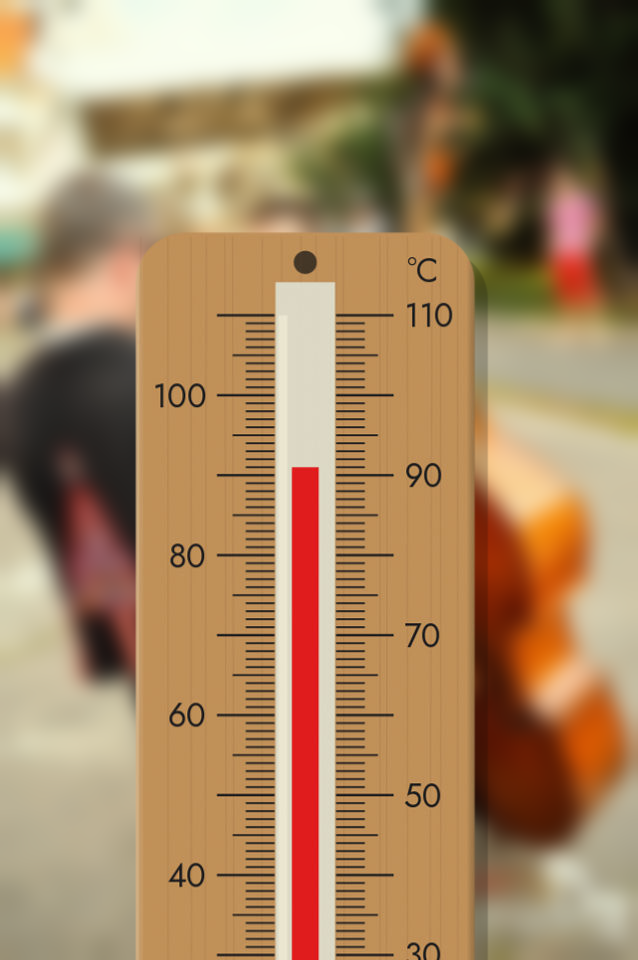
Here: 91 °C
